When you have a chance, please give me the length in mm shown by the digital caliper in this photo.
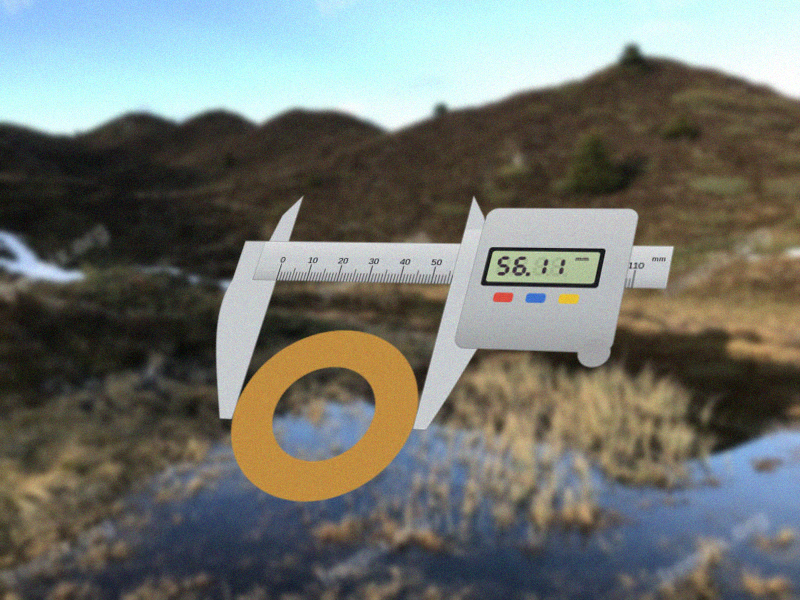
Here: 56.11 mm
